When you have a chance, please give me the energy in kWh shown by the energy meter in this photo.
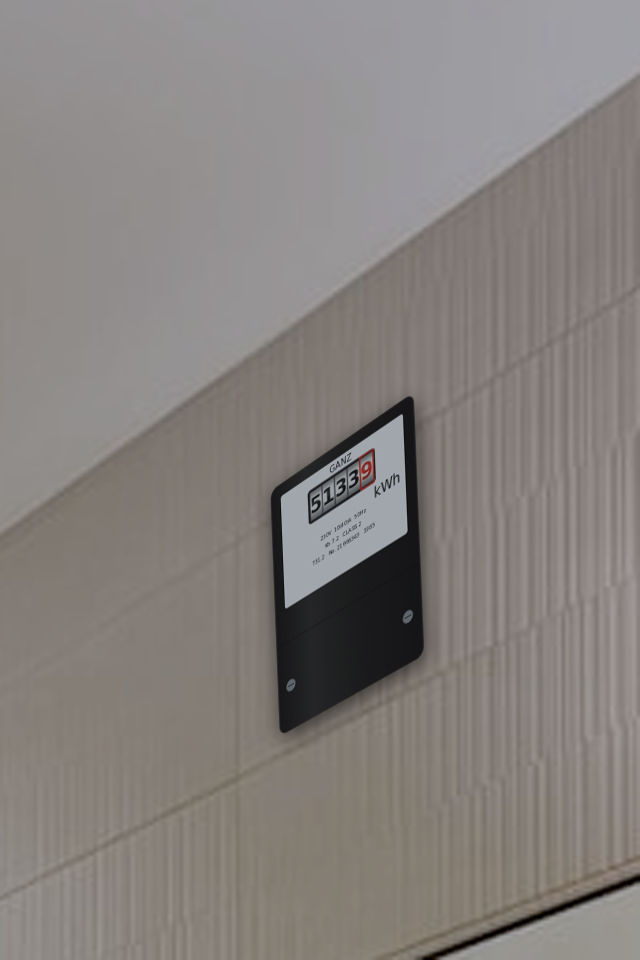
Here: 5133.9 kWh
